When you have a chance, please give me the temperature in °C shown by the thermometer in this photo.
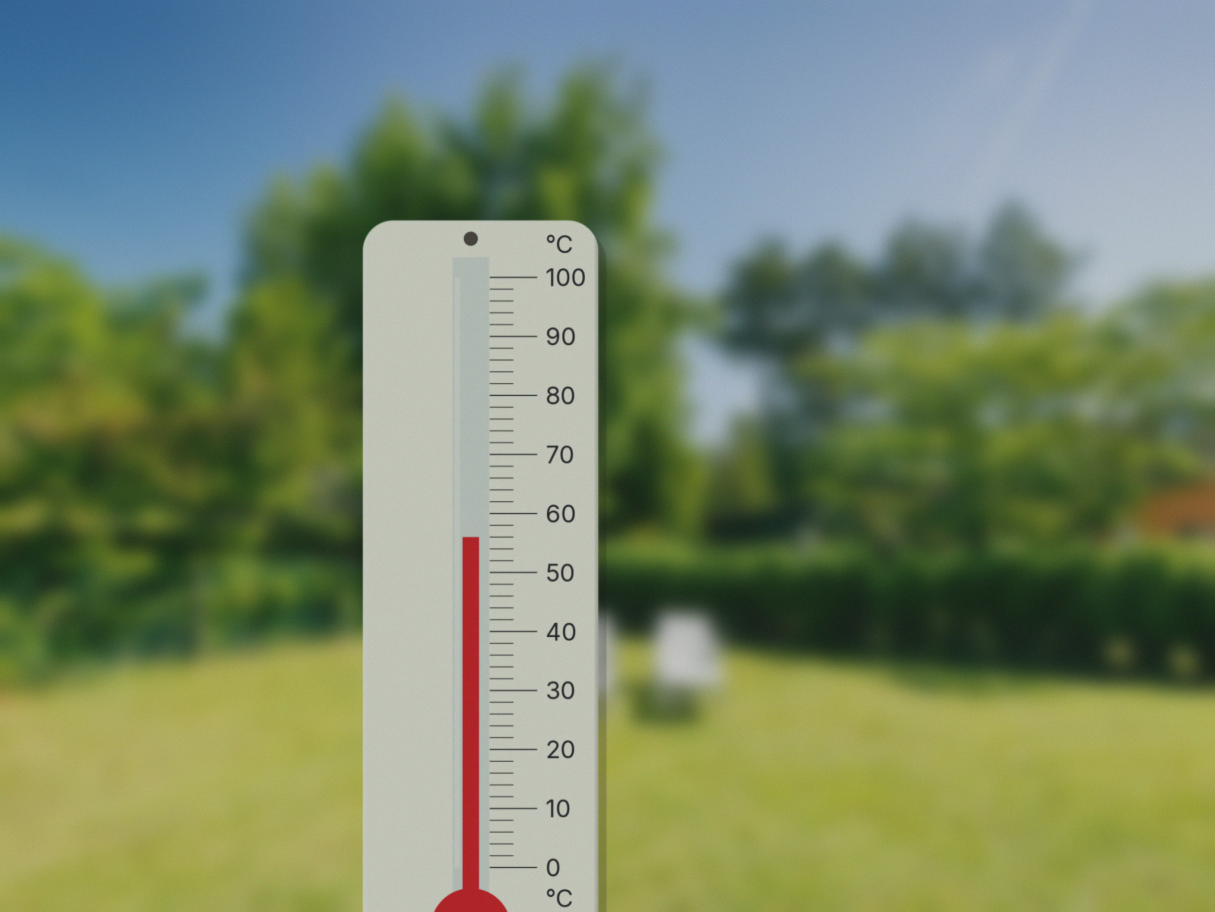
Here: 56 °C
